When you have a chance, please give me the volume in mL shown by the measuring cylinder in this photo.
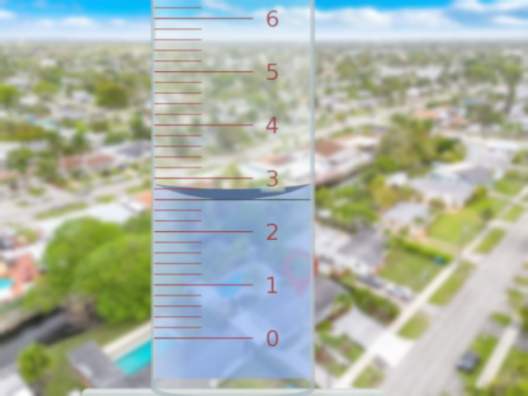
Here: 2.6 mL
